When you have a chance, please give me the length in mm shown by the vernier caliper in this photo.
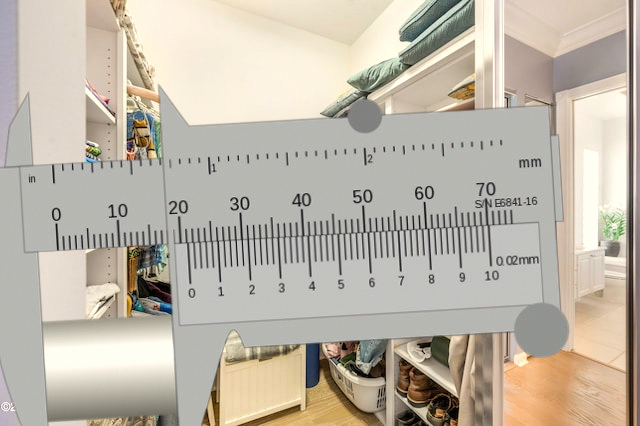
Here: 21.2 mm
